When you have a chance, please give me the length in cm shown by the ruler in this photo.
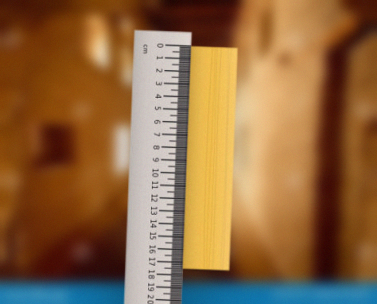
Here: 17.5 cm
